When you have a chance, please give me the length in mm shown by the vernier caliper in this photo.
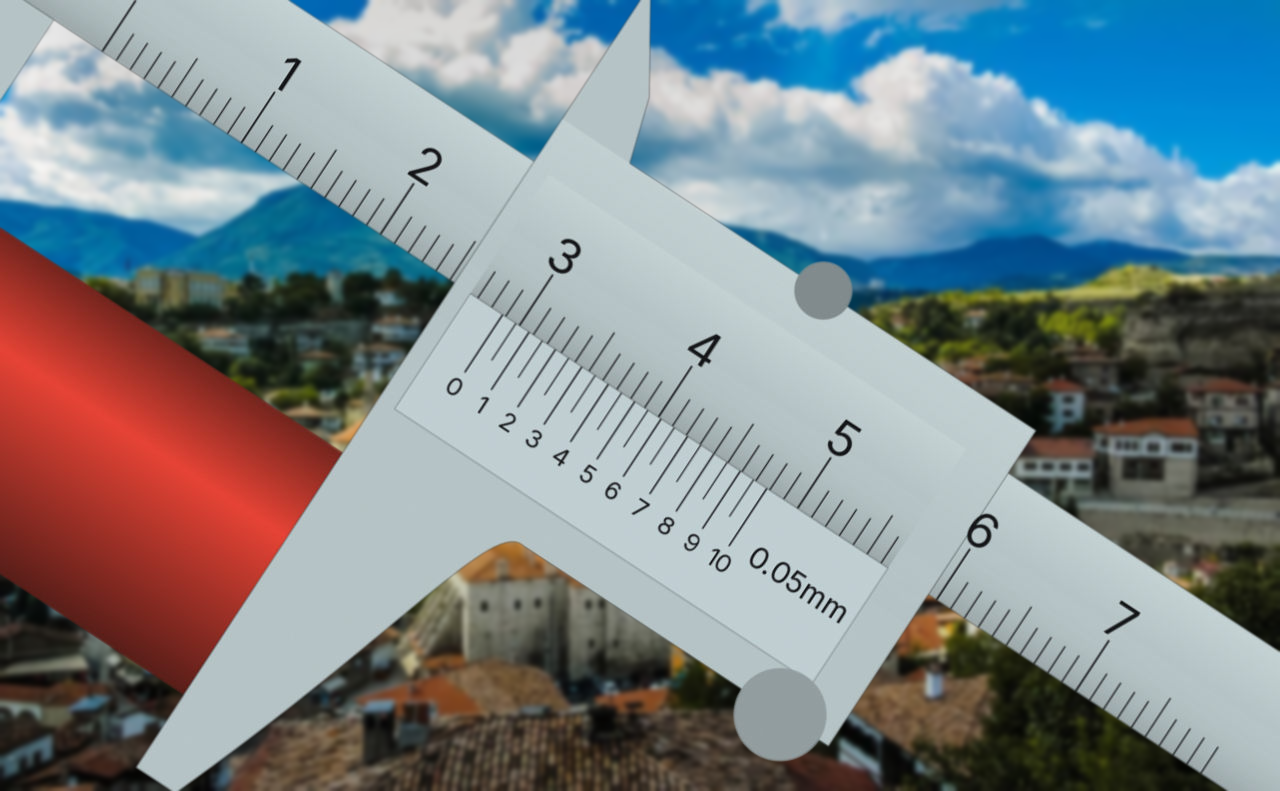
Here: 28.8 mm
